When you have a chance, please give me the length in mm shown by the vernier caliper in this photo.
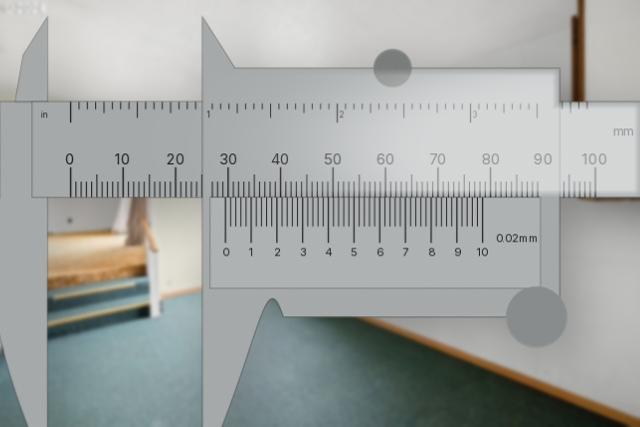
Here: 29.5 mm
